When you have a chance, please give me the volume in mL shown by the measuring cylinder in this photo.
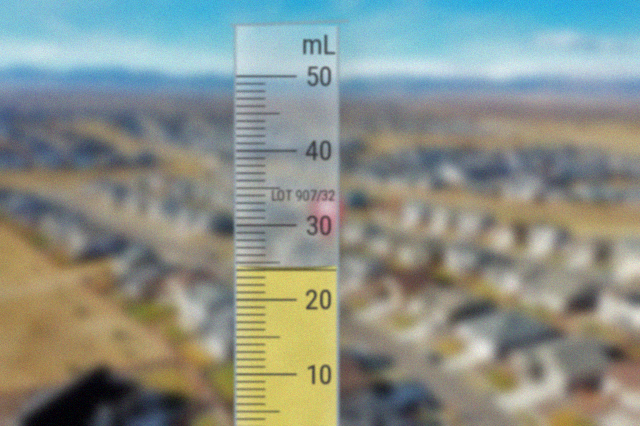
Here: 24 mL
